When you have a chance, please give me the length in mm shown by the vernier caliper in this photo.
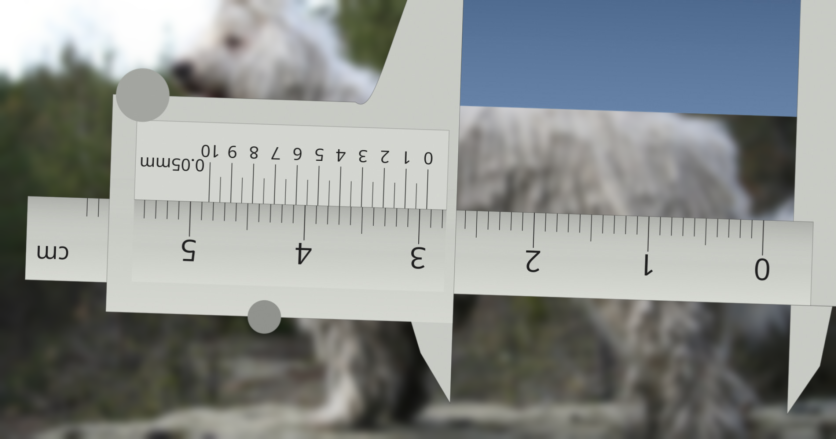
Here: 29.4 mm
